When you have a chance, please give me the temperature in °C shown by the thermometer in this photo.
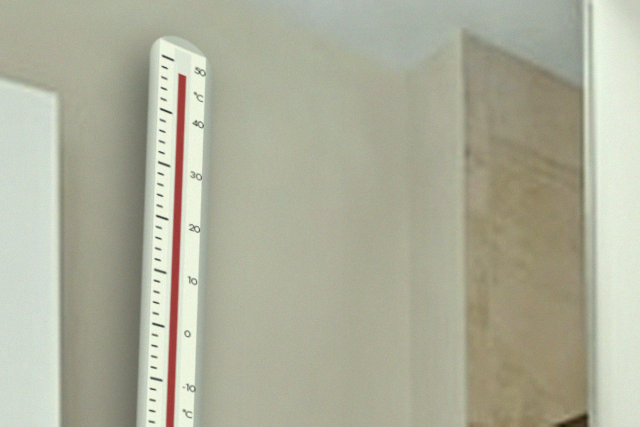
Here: 48 °C
